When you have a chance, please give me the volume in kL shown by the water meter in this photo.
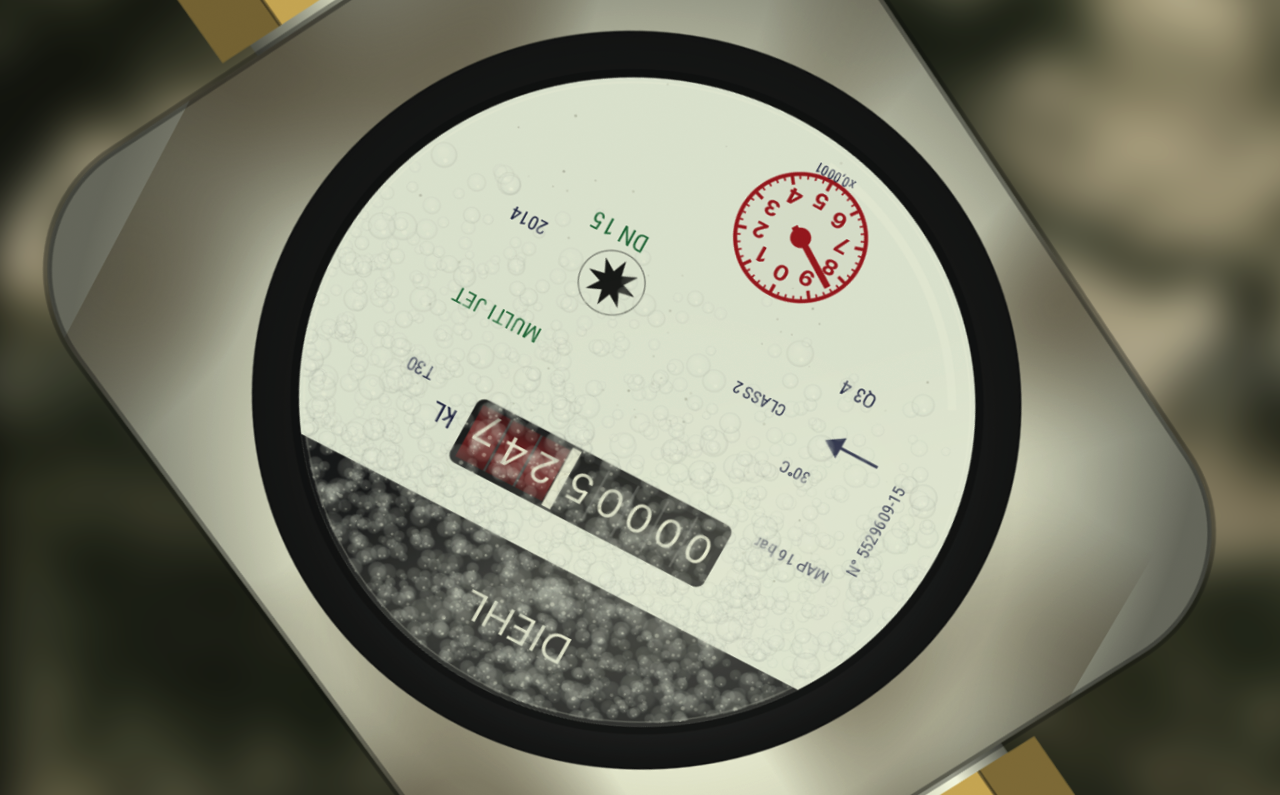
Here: 5.2468 kL
